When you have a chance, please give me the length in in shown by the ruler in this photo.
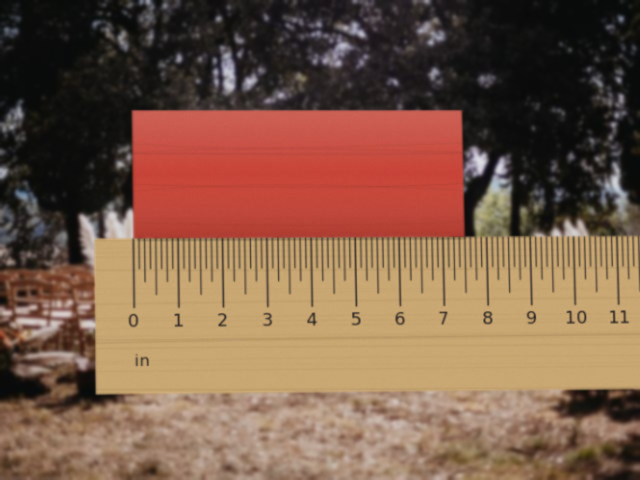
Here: 7.5 in
